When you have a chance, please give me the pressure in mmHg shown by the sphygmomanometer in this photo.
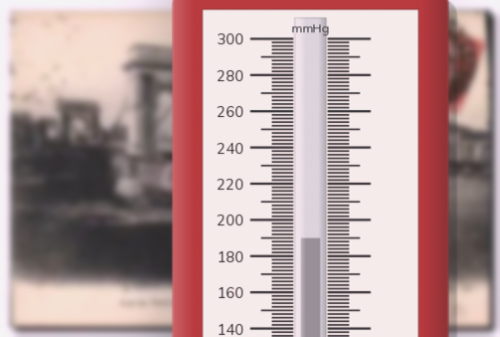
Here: 190 mmHg
